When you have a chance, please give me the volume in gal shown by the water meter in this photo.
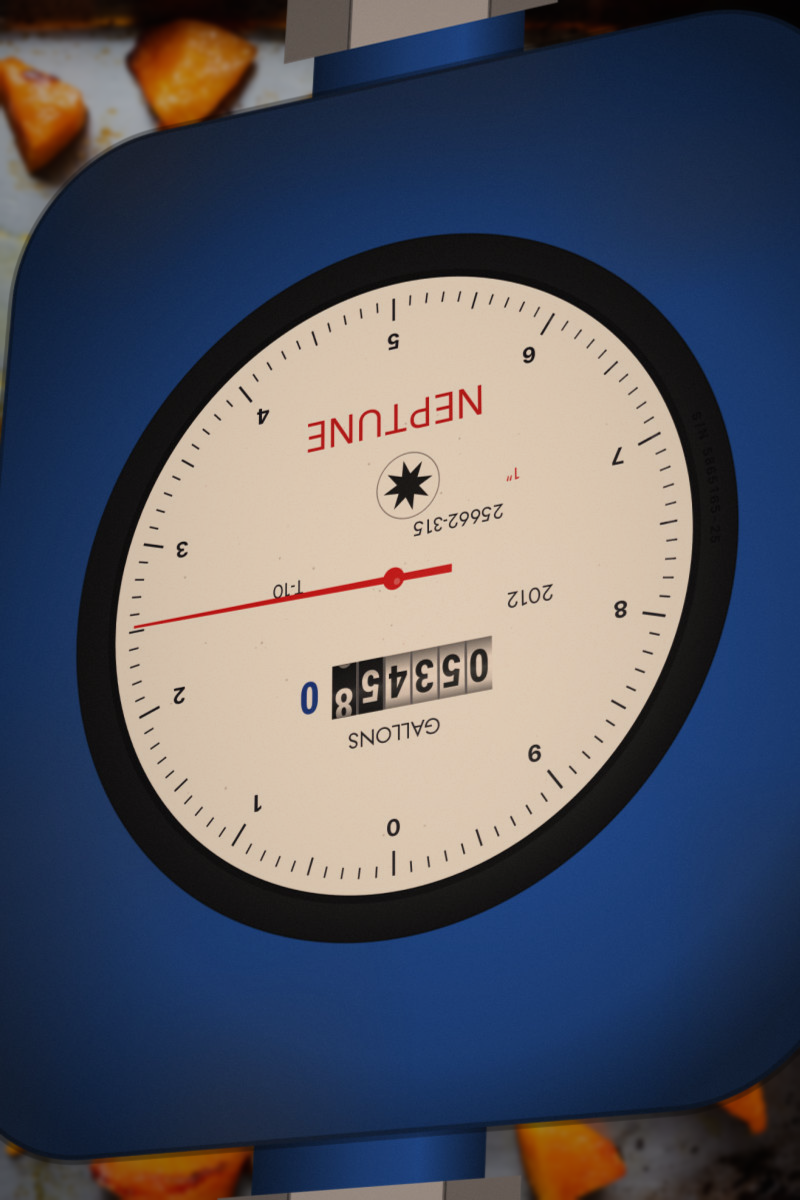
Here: 534582.5 gal
